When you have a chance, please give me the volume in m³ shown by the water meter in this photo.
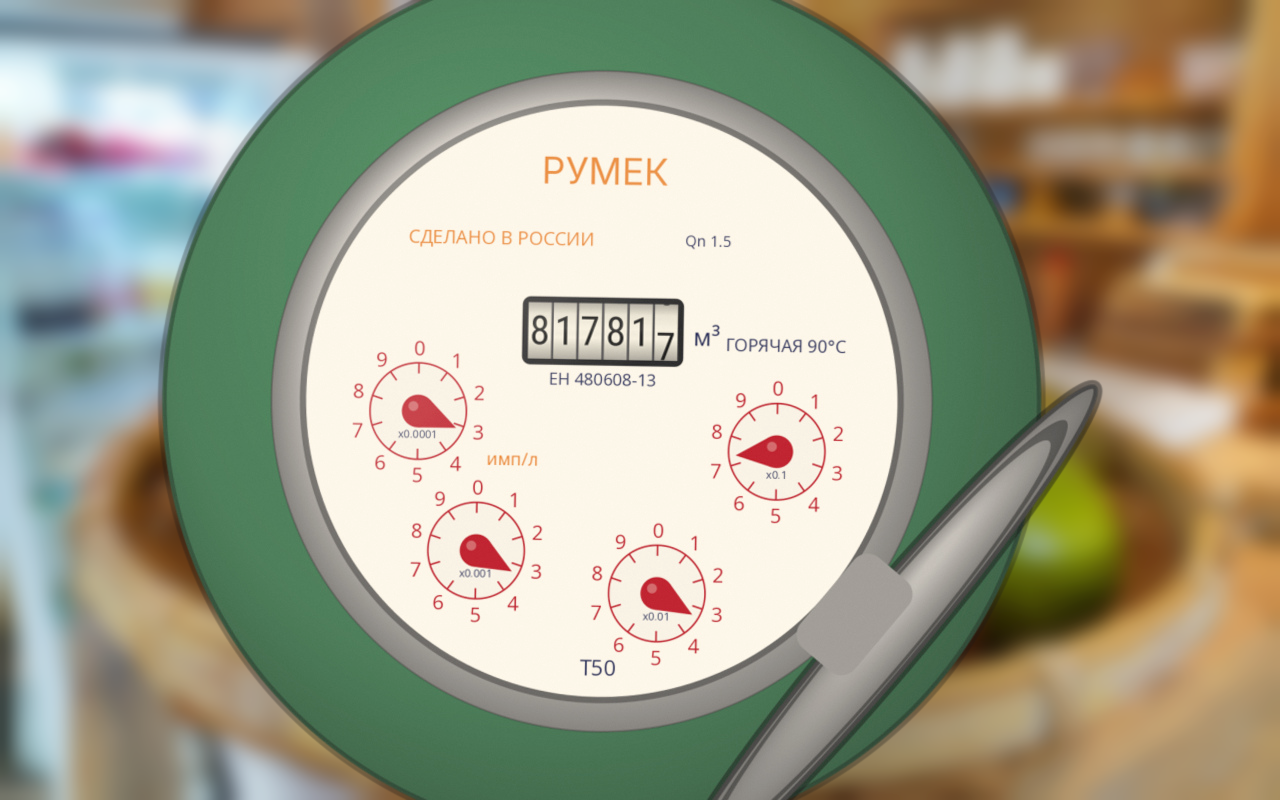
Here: 817816.7333 m³
